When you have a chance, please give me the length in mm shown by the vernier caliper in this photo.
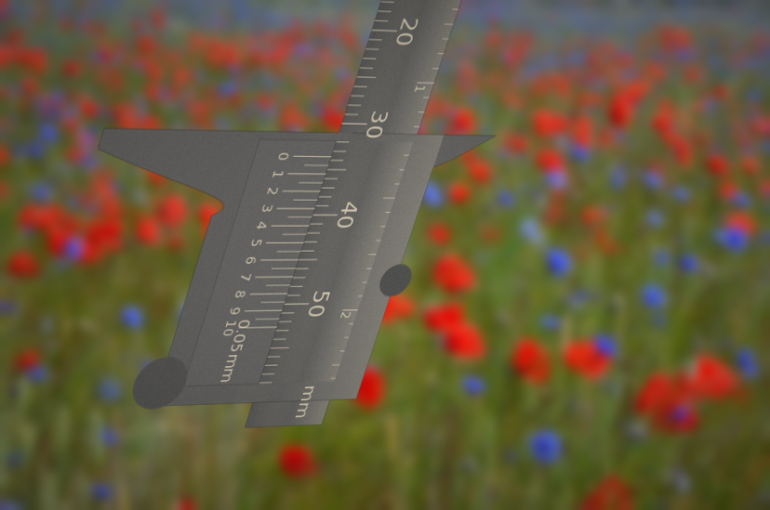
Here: 33.6 mm
